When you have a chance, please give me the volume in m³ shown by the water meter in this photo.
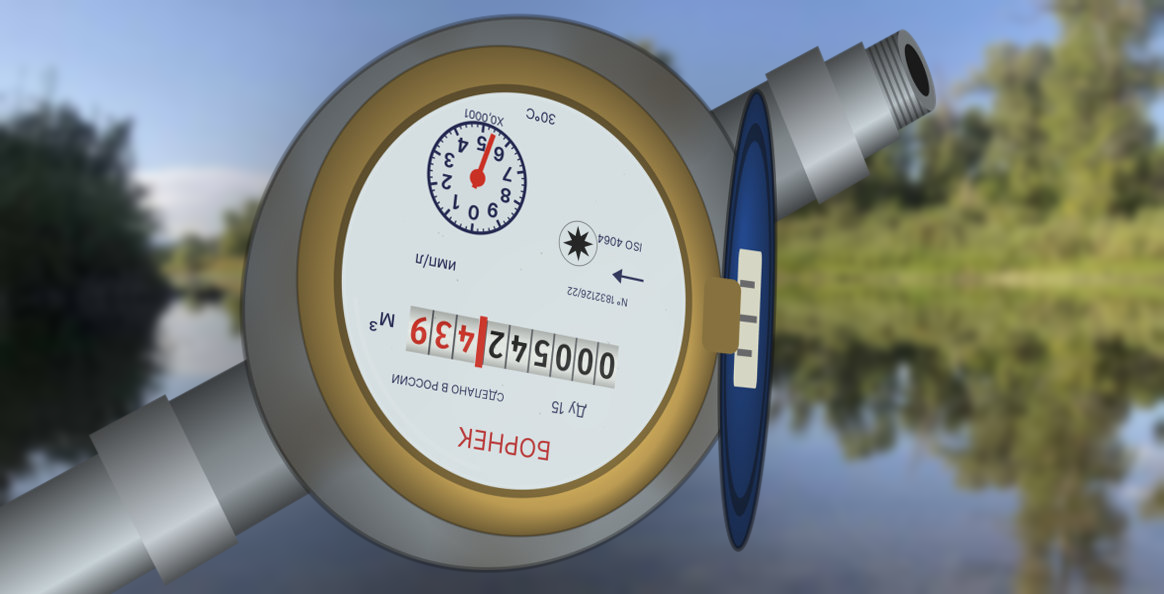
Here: 542.4395 m³
